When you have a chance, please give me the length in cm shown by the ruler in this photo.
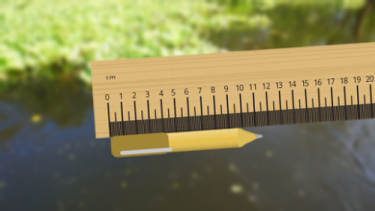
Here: 11.5 cm
